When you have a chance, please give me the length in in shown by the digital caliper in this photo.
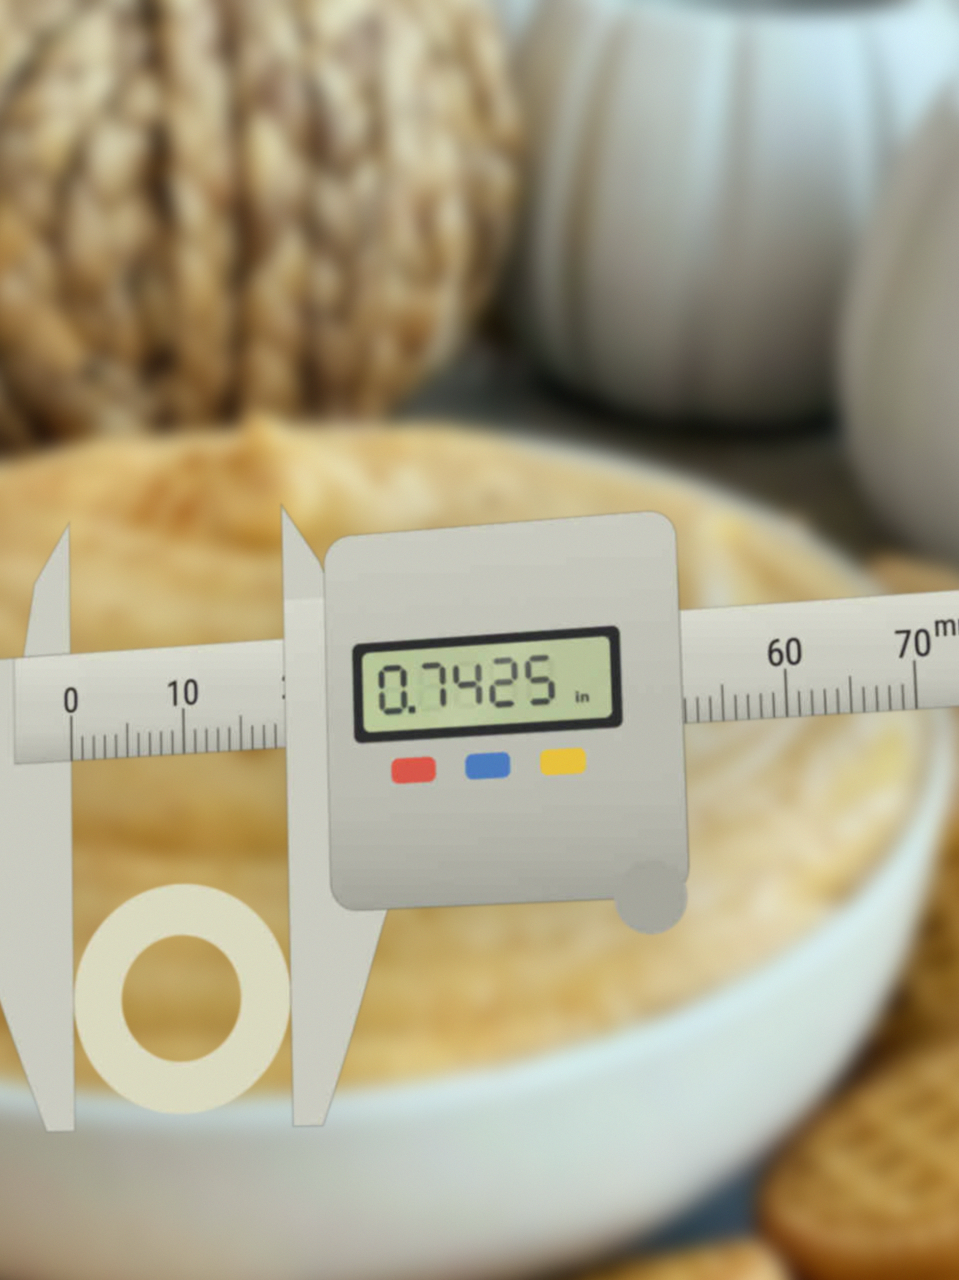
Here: 0.7425 in
